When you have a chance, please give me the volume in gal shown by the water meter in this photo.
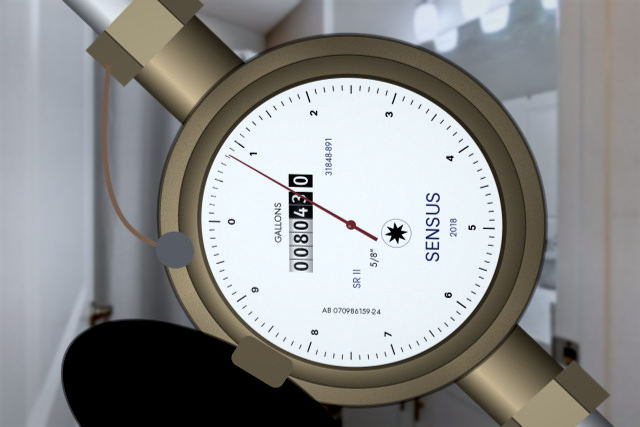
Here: 80430.8 gal
